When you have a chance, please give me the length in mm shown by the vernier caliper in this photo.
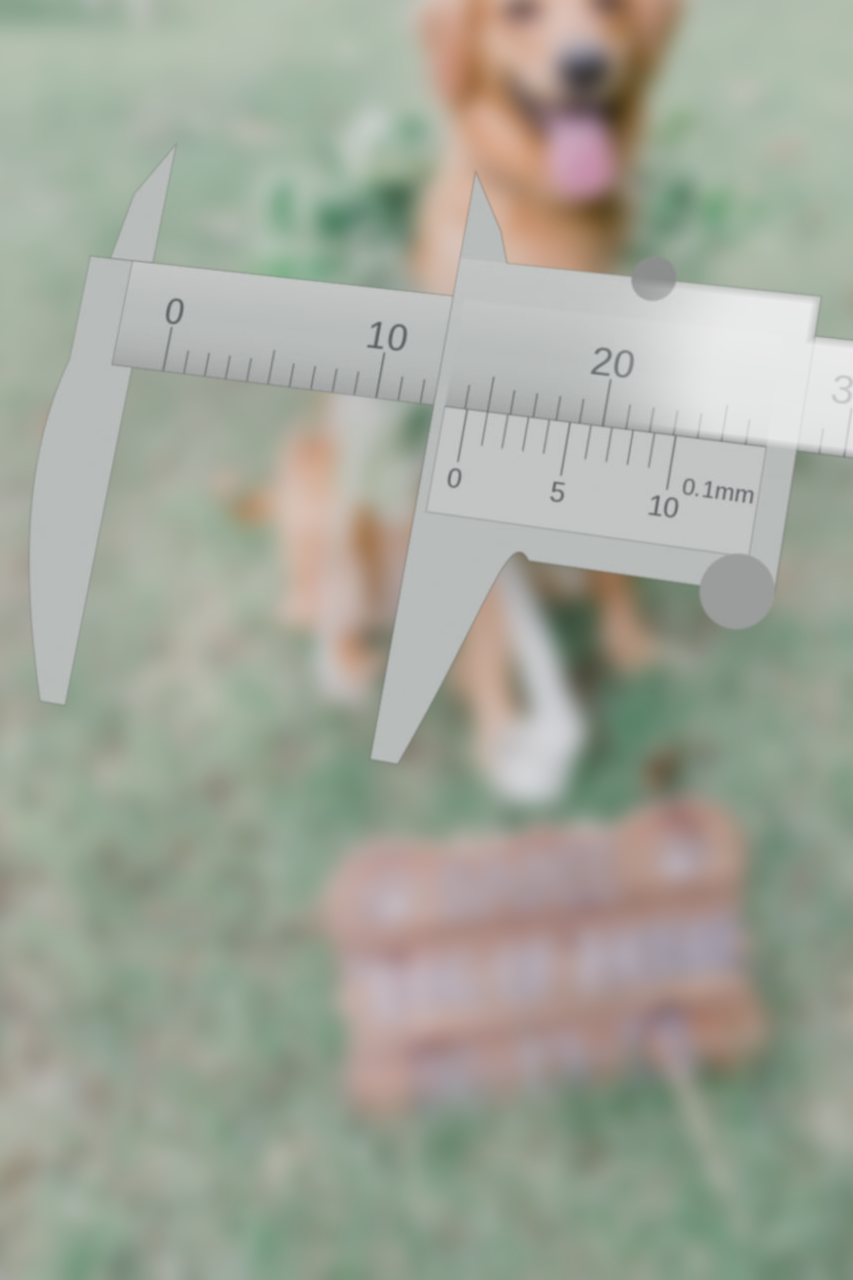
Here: 14.1 mm
